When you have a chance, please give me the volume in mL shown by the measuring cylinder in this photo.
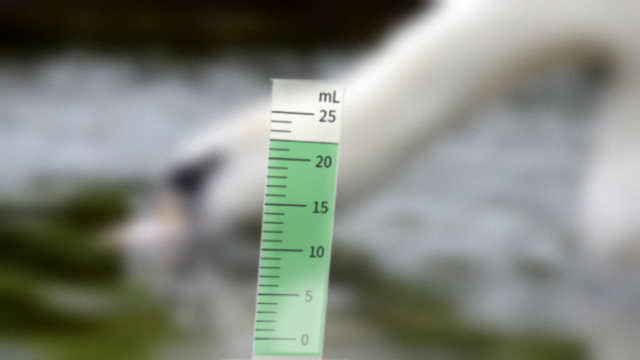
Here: 22 mL
